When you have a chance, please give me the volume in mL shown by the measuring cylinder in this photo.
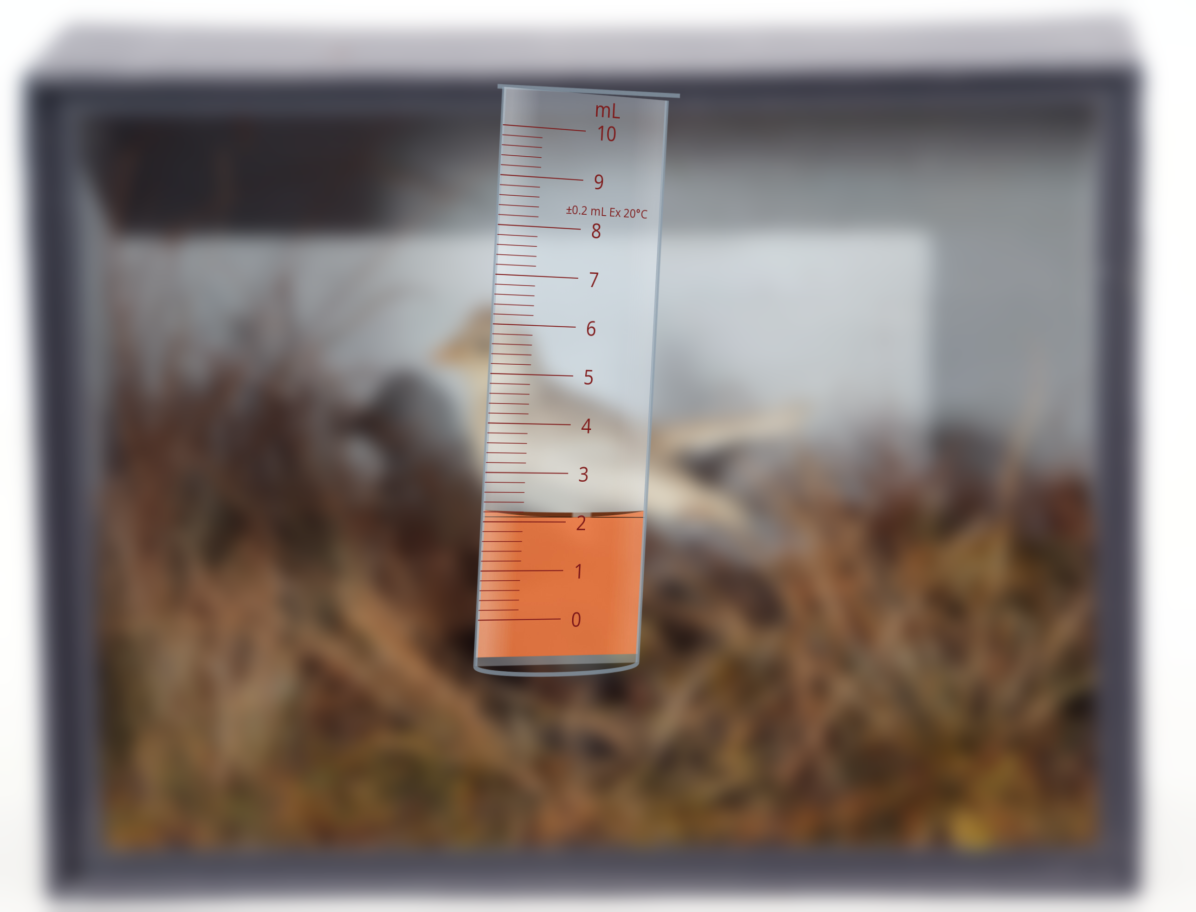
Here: 2.1 mL
